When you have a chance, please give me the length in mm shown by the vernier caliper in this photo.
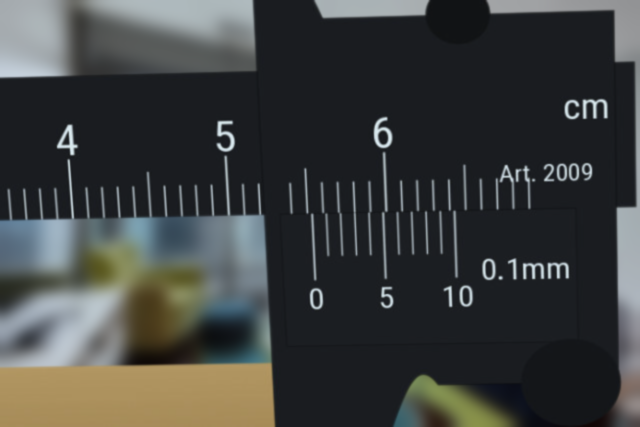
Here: 55.3 mm
